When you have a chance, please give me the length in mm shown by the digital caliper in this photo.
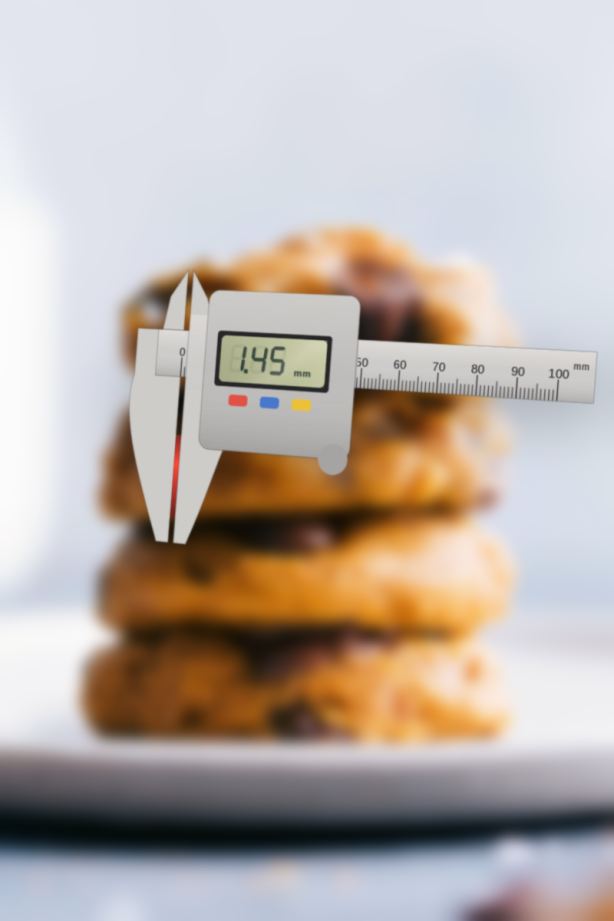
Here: 1.45 mm
